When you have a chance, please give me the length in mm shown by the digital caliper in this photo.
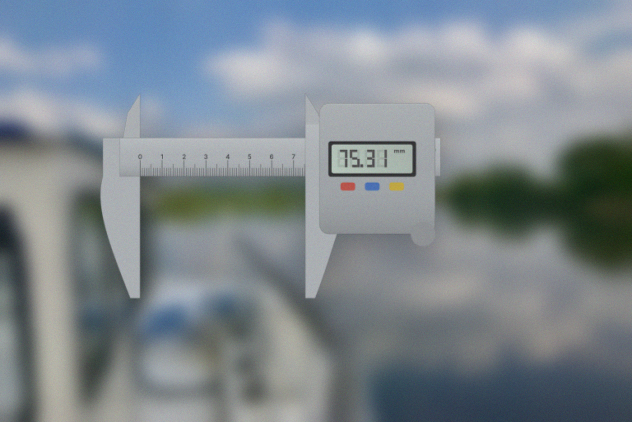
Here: 75.31 mm
